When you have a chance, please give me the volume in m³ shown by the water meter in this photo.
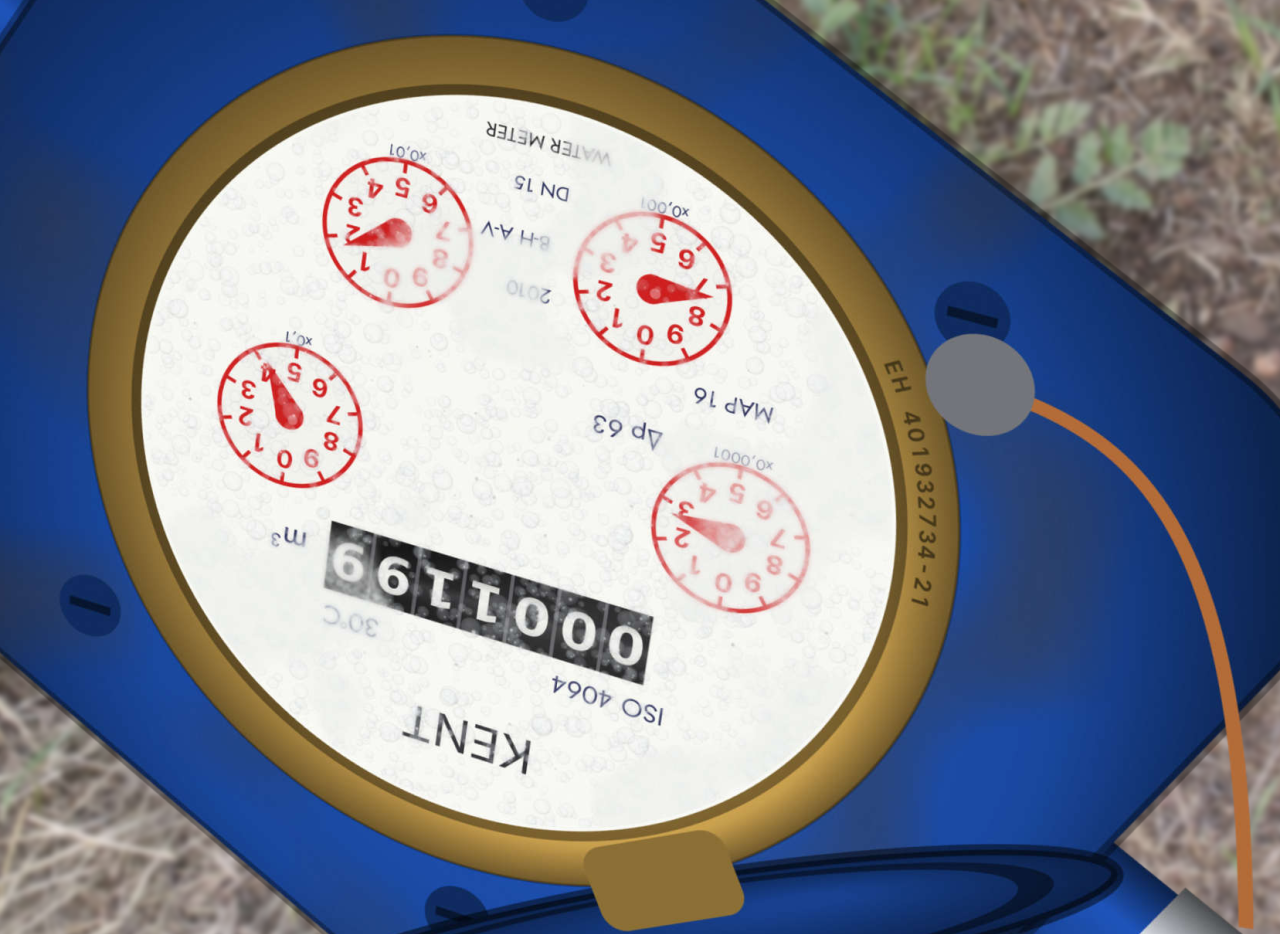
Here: 1199.4172 m³
